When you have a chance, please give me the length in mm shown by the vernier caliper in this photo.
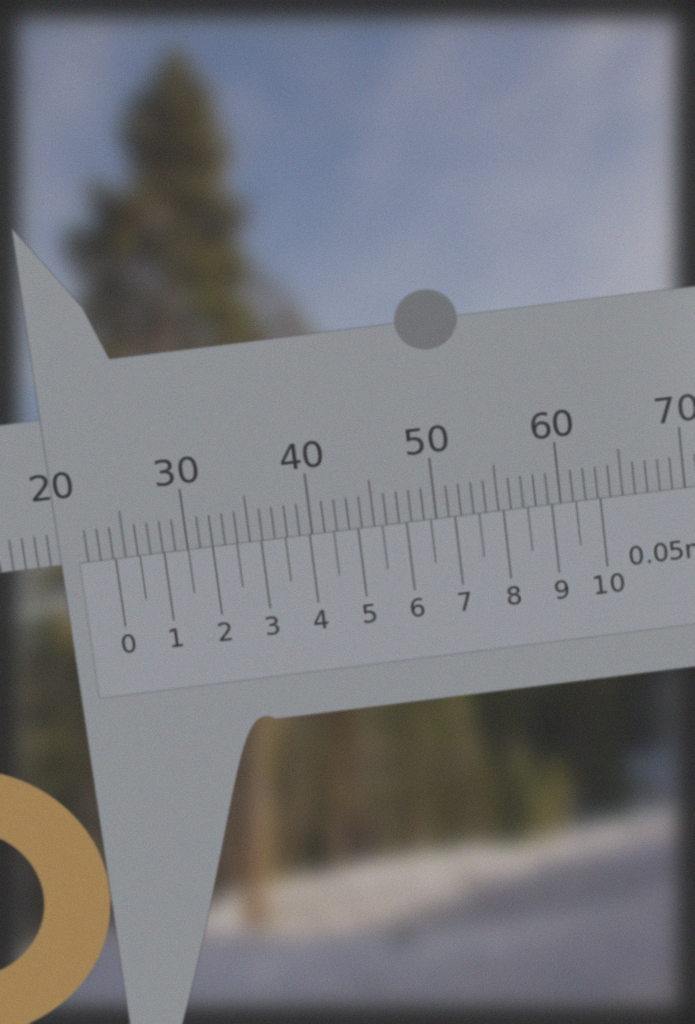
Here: 24.2 mm
